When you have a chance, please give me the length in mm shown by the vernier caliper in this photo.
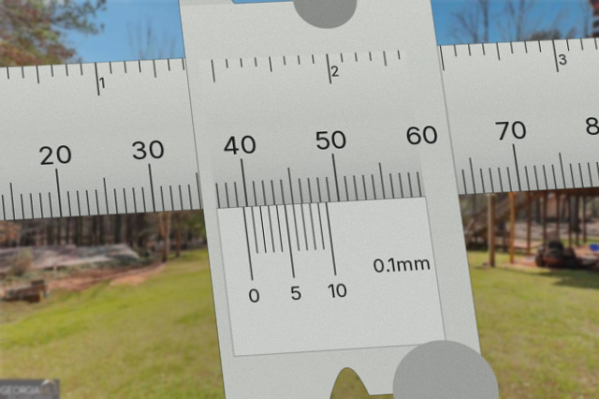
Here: 39.6 mm
